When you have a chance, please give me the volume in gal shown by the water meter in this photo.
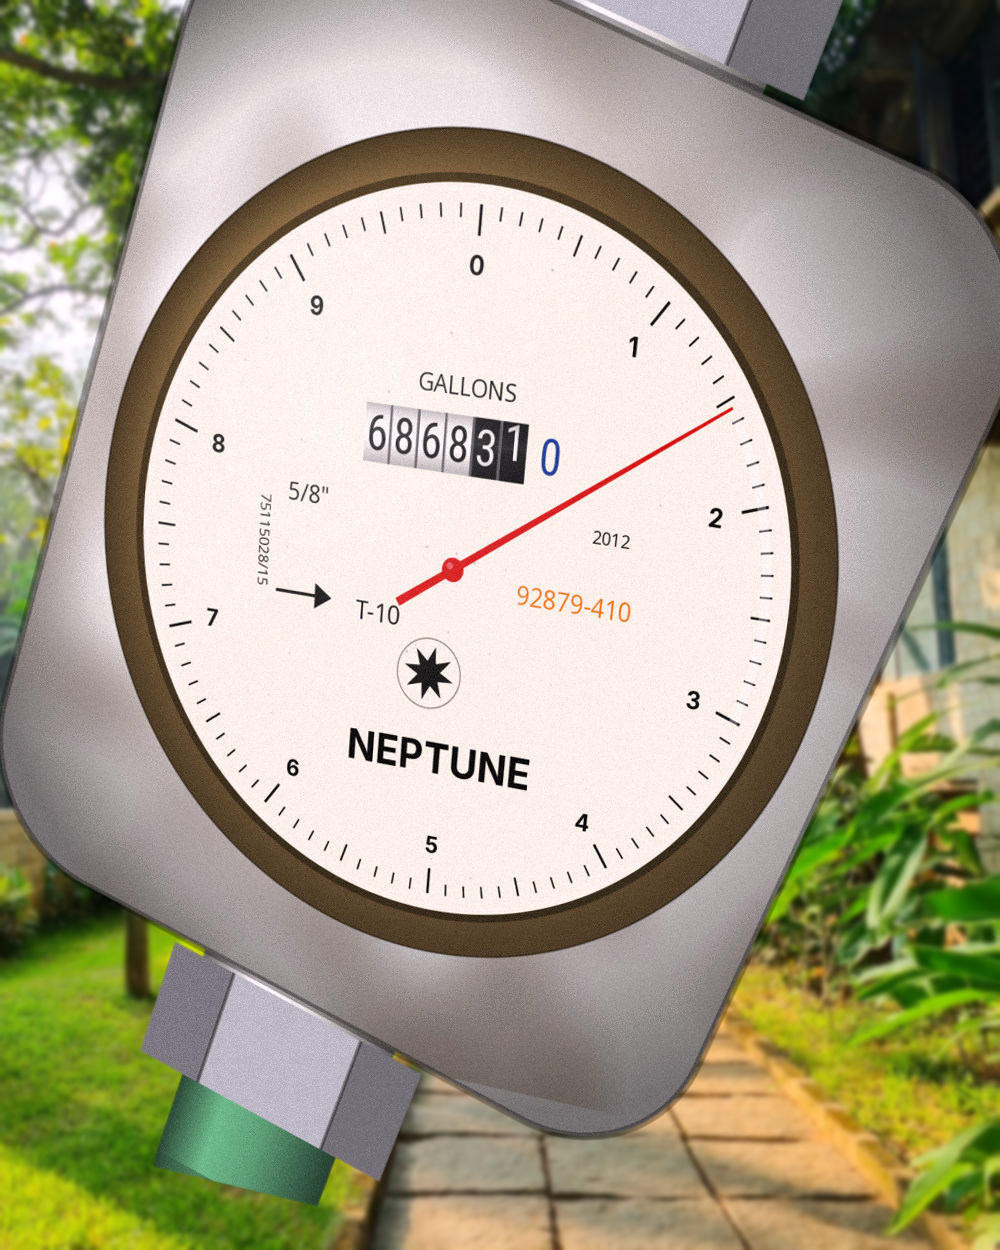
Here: 6868311.5 gal
